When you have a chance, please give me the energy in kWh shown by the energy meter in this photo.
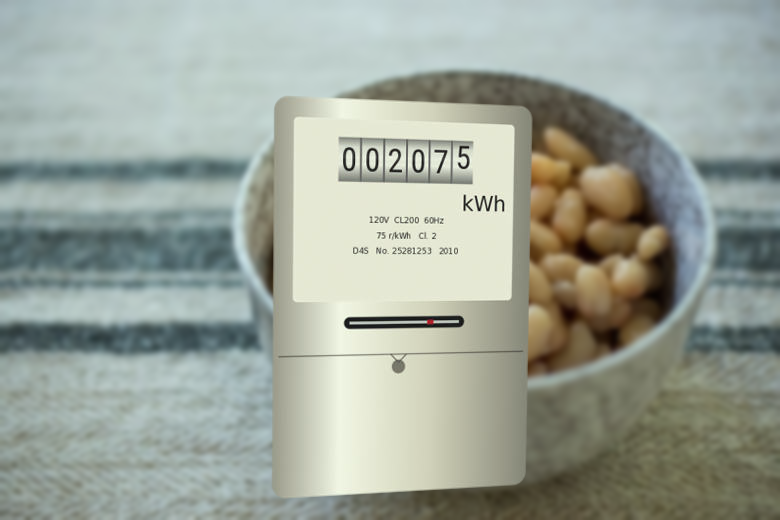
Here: 2075 kWh
